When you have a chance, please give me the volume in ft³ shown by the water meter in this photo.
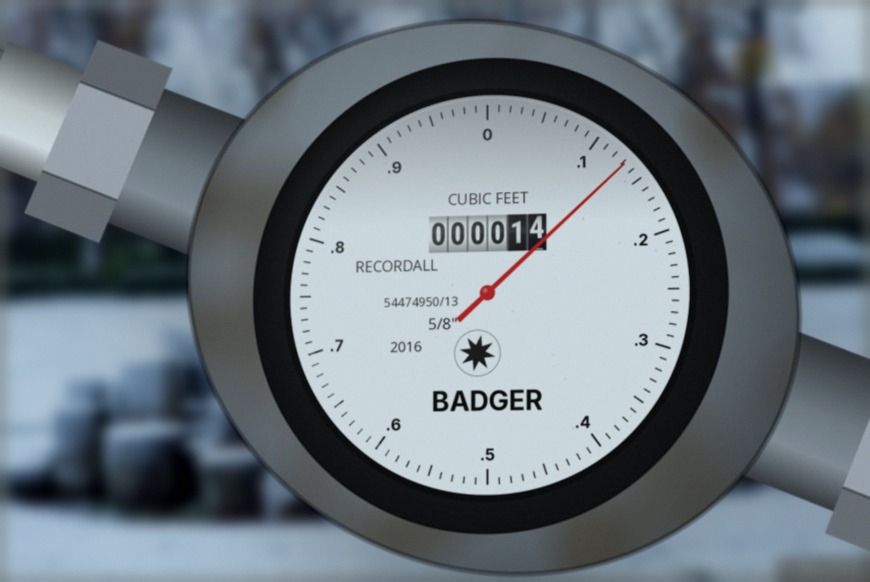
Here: 14.13 ft³
